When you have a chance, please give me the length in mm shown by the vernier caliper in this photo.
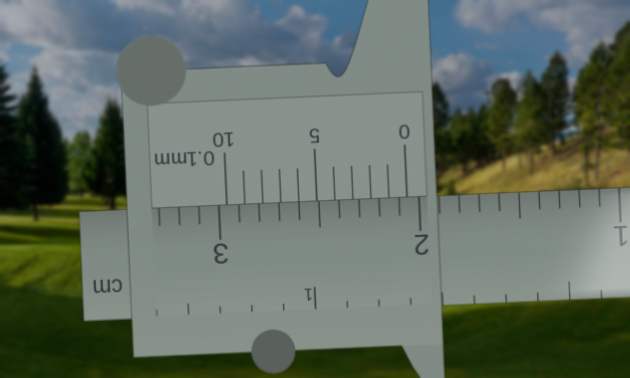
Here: 20.6 mm
